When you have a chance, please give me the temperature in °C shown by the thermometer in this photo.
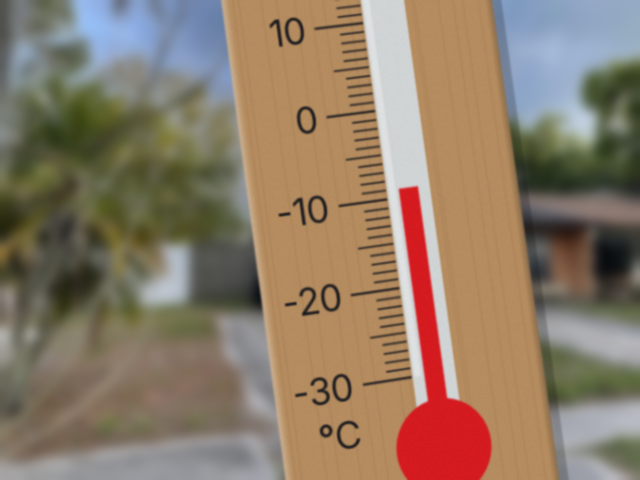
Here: -9 °C
